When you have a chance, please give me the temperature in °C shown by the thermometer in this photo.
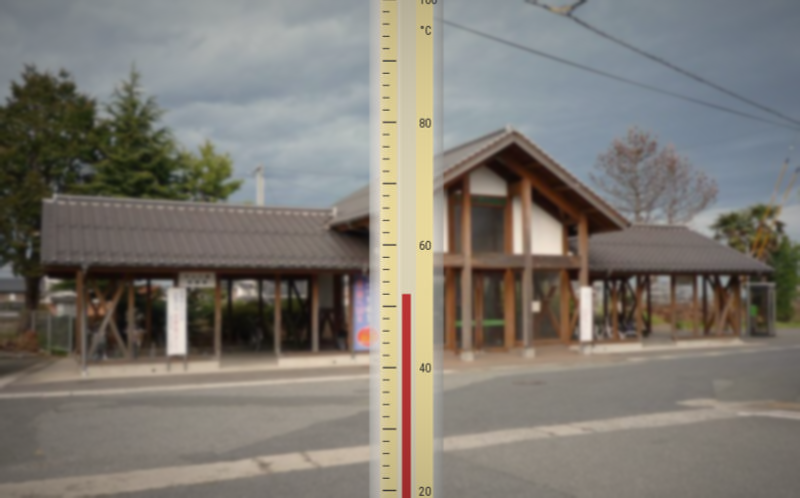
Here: 52 °C
